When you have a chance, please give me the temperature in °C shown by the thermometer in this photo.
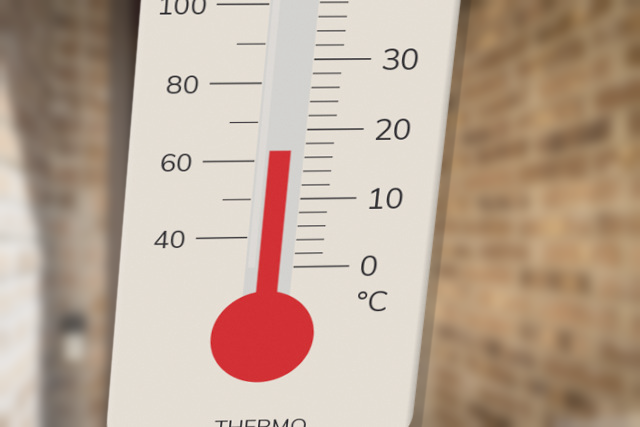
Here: 17 °C
